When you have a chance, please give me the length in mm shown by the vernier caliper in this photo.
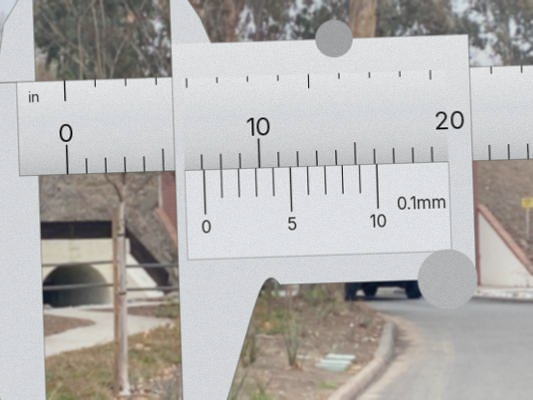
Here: 7.1 mm
